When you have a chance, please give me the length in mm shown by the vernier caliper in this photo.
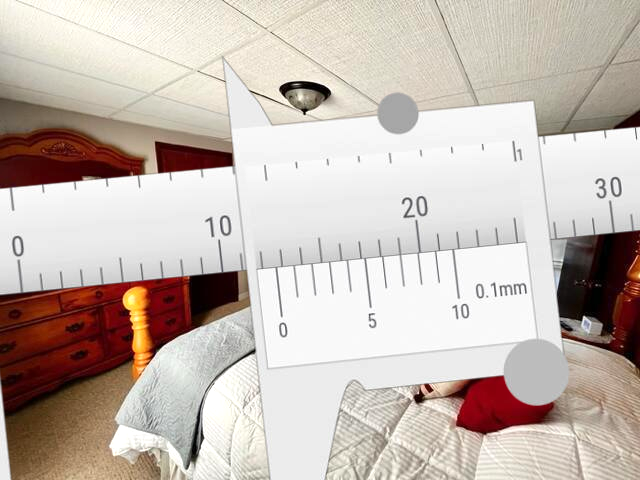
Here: 12.7 mm
